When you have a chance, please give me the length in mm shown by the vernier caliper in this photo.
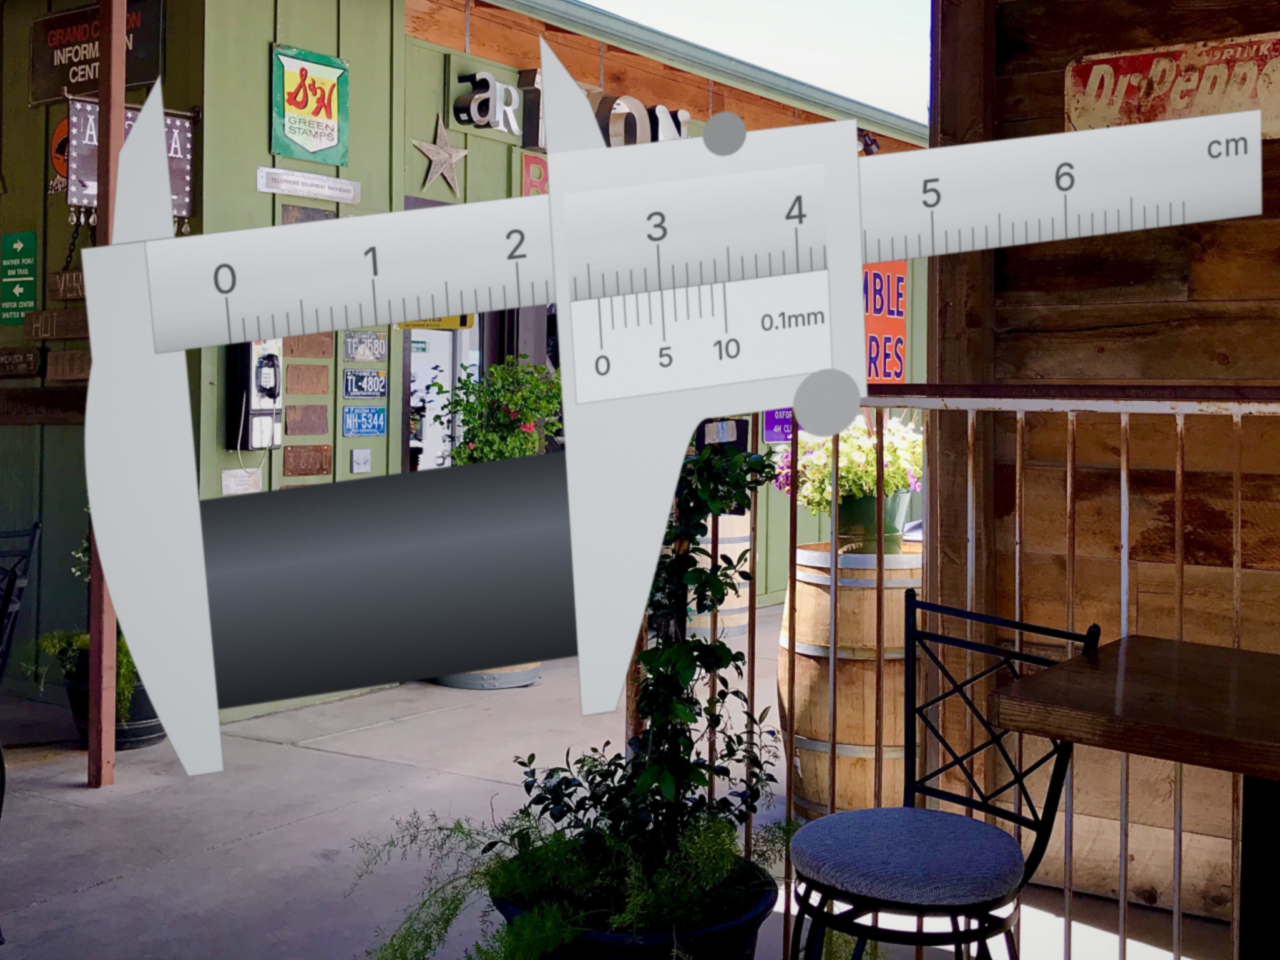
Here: 25.6 mm
